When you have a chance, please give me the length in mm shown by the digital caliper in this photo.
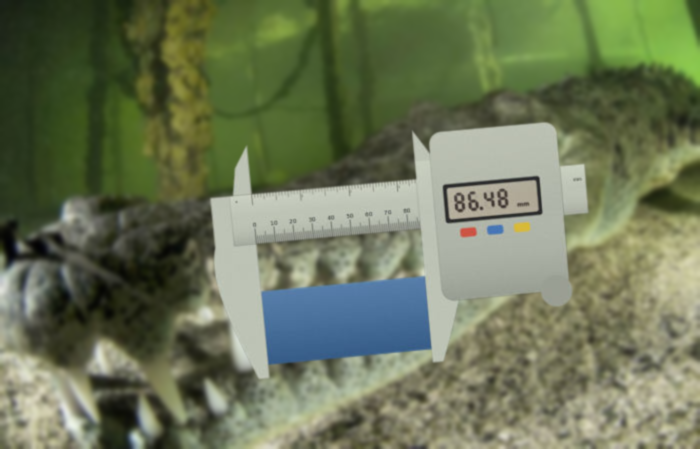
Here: 86.48 mm
